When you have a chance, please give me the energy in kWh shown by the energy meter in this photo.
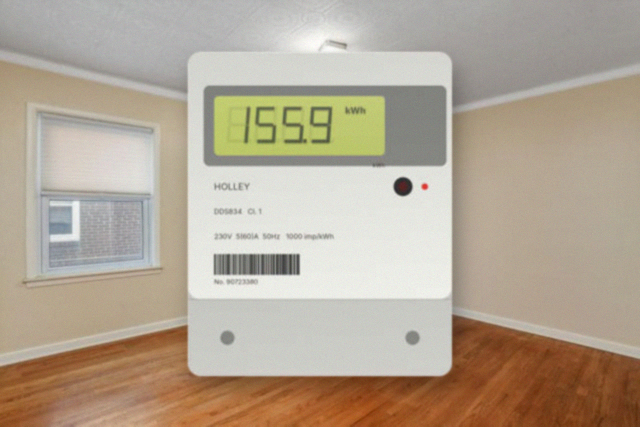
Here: 155.9 kWh
